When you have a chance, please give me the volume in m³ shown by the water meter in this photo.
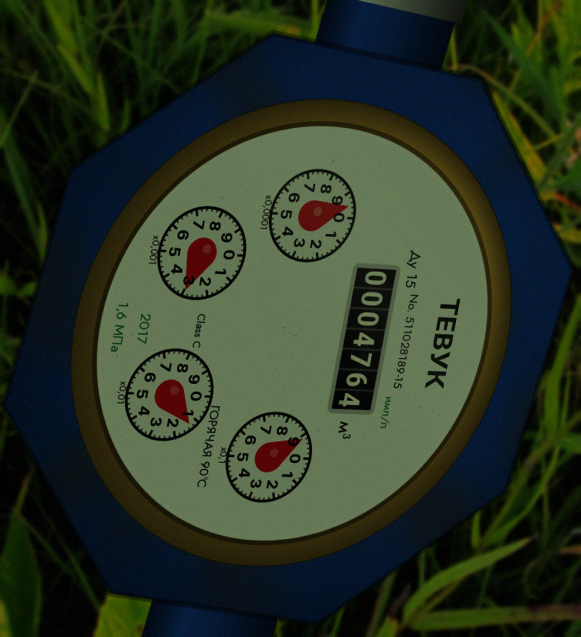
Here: 4763.9129 m³
